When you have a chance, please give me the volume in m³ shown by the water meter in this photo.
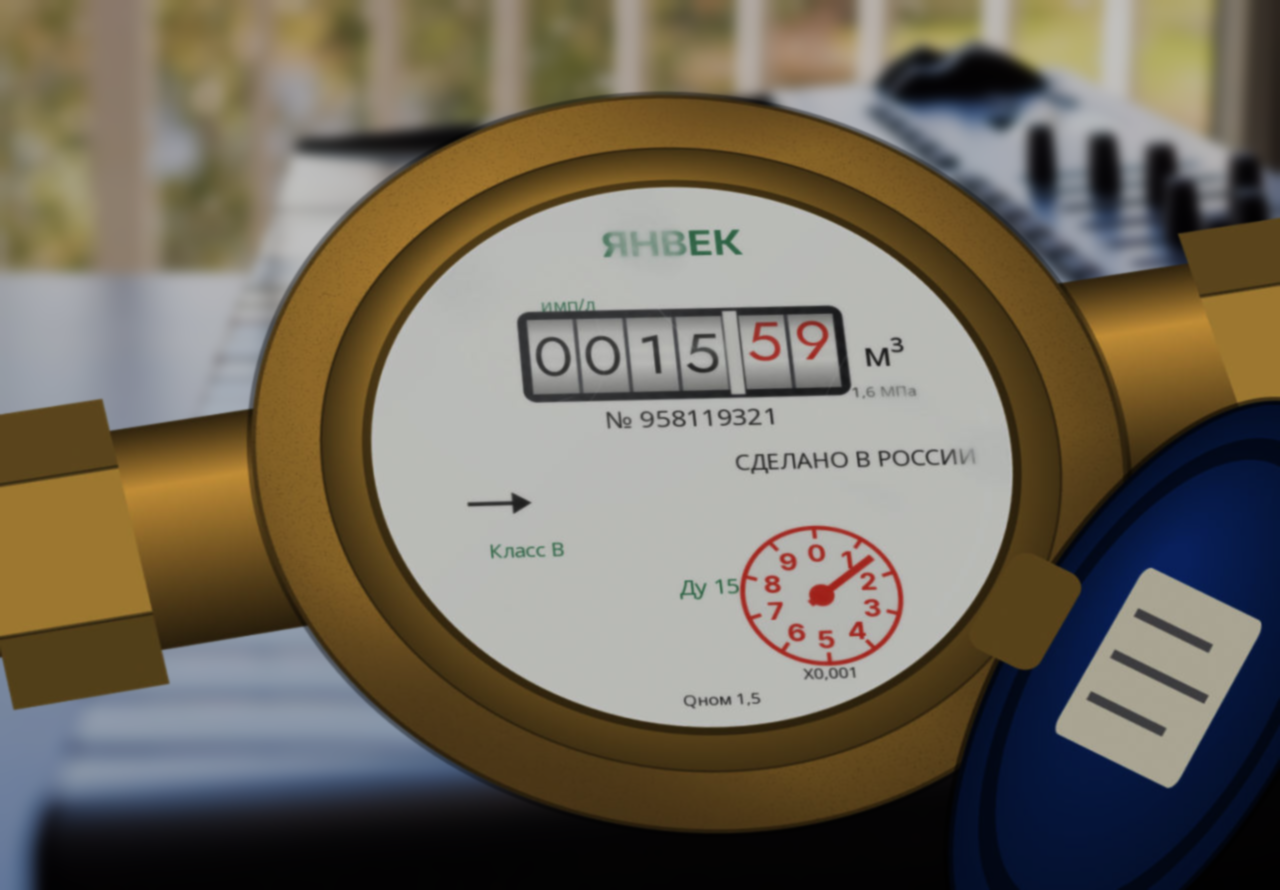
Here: 15.591 m³
